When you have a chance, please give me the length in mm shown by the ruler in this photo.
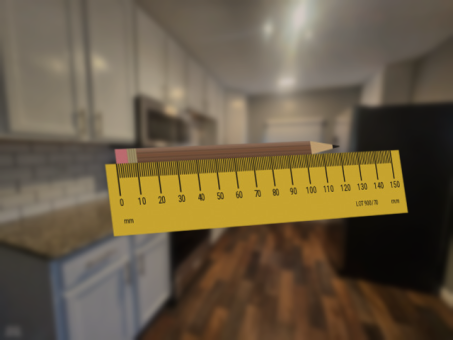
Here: 120 mm
